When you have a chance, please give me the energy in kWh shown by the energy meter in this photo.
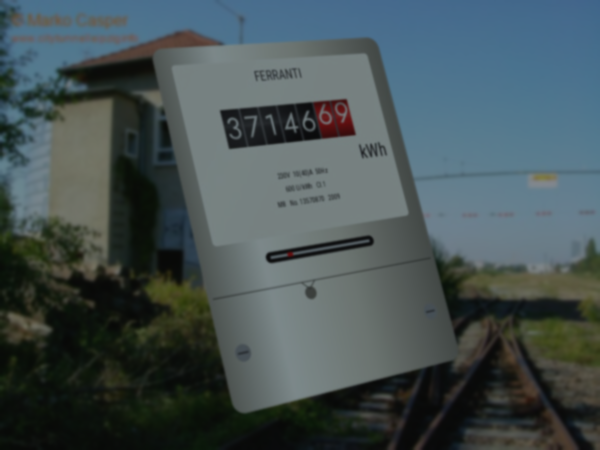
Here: 37146.69 kWh
